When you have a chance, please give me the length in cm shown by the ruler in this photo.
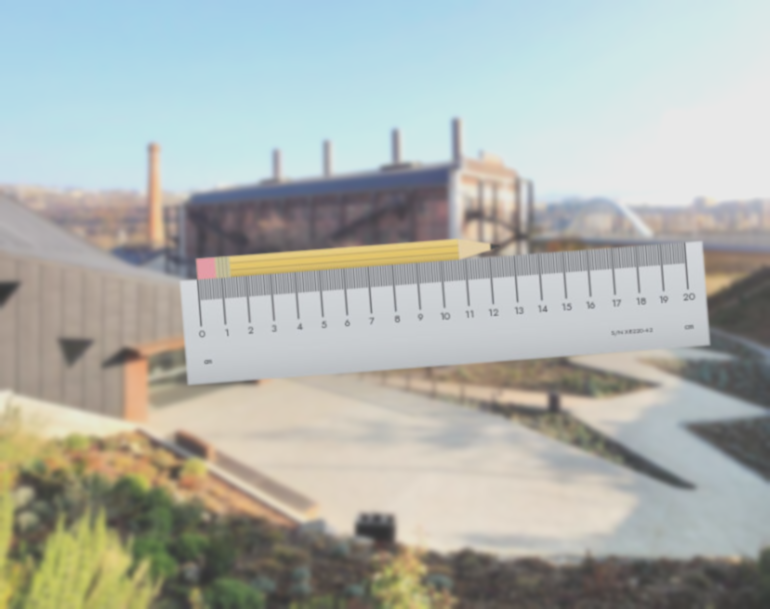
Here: 12.5 cm
